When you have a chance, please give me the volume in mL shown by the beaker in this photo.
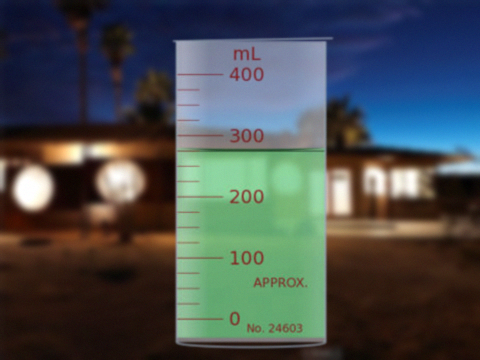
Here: 275 mL
